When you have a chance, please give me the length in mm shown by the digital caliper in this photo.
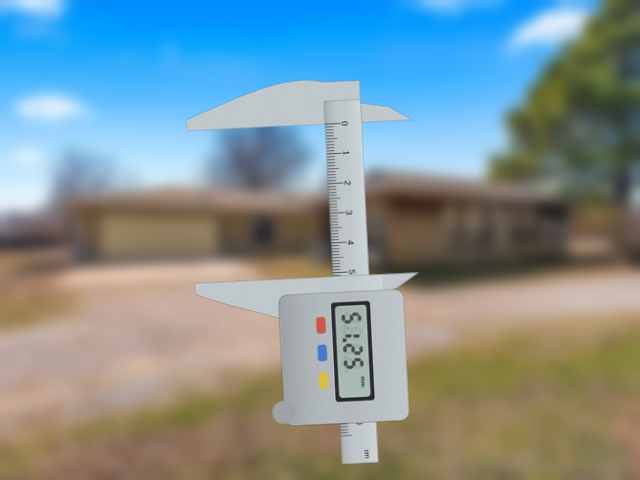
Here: 51.25 mm
